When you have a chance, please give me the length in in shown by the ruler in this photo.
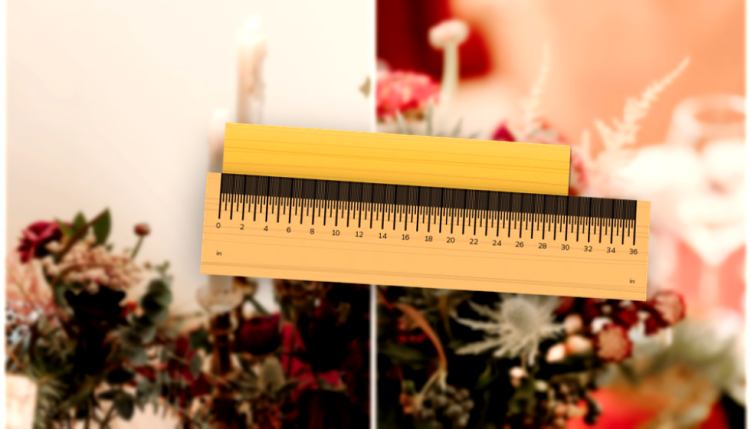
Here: 30 in
